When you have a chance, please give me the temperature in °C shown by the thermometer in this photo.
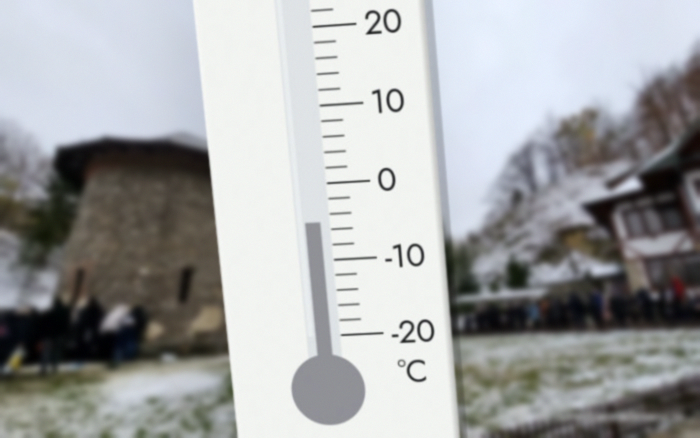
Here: -5 °C
